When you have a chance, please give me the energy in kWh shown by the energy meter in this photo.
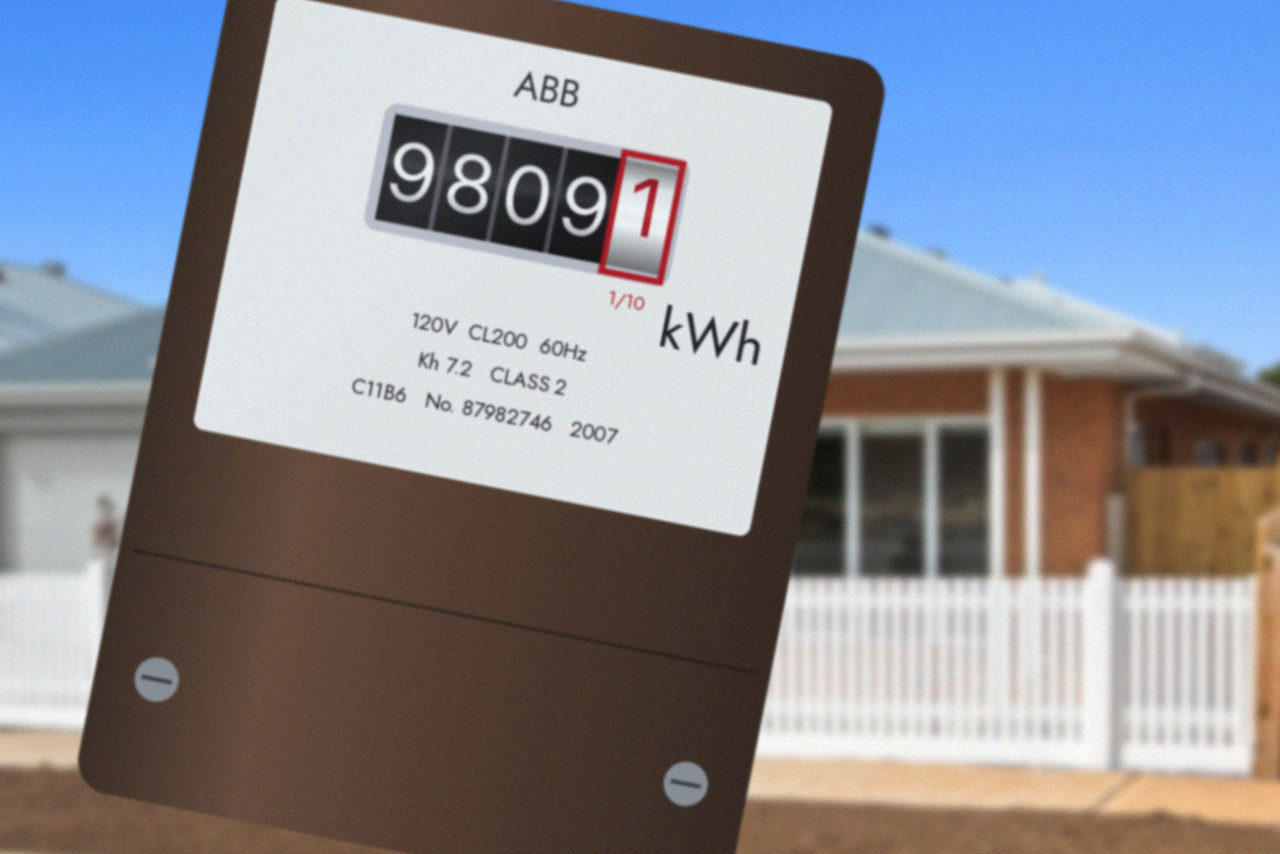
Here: 9809.1 kWh
